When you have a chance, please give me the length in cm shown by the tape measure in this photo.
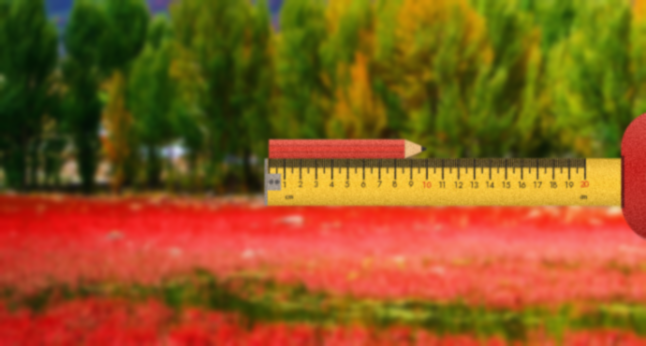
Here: 10 cm
